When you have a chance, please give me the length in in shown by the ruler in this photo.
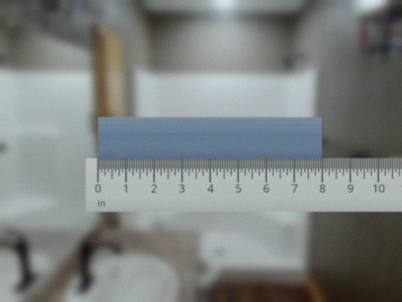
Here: 8 in
